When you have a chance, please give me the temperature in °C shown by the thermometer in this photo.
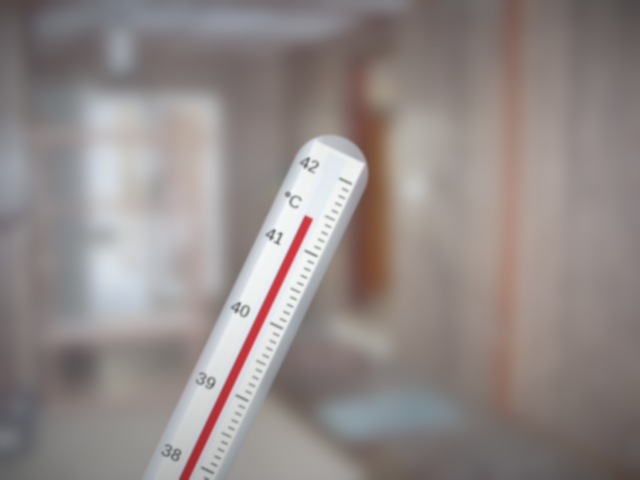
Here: 41.4 °C
